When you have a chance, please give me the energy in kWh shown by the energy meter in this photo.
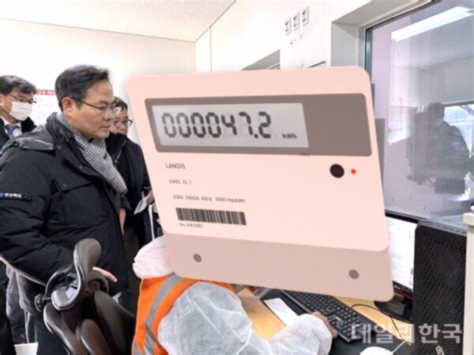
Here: 47.2 kWh
